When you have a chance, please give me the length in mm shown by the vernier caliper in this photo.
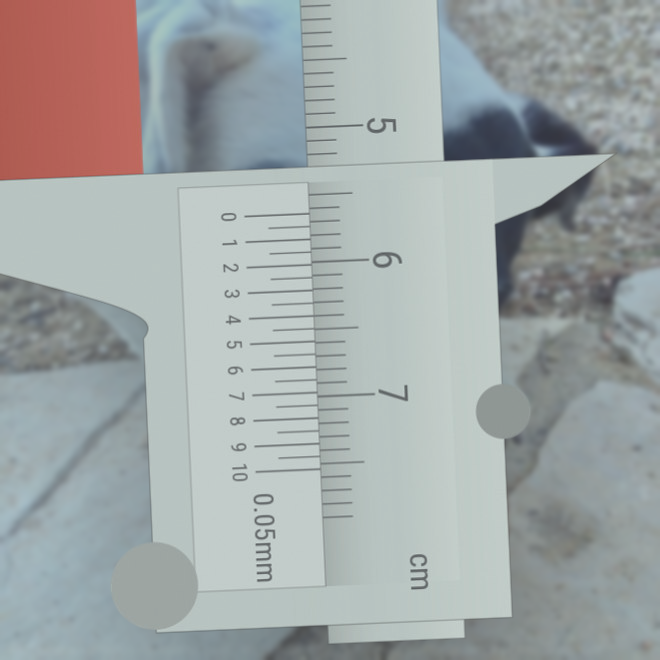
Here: 56.4 mm
